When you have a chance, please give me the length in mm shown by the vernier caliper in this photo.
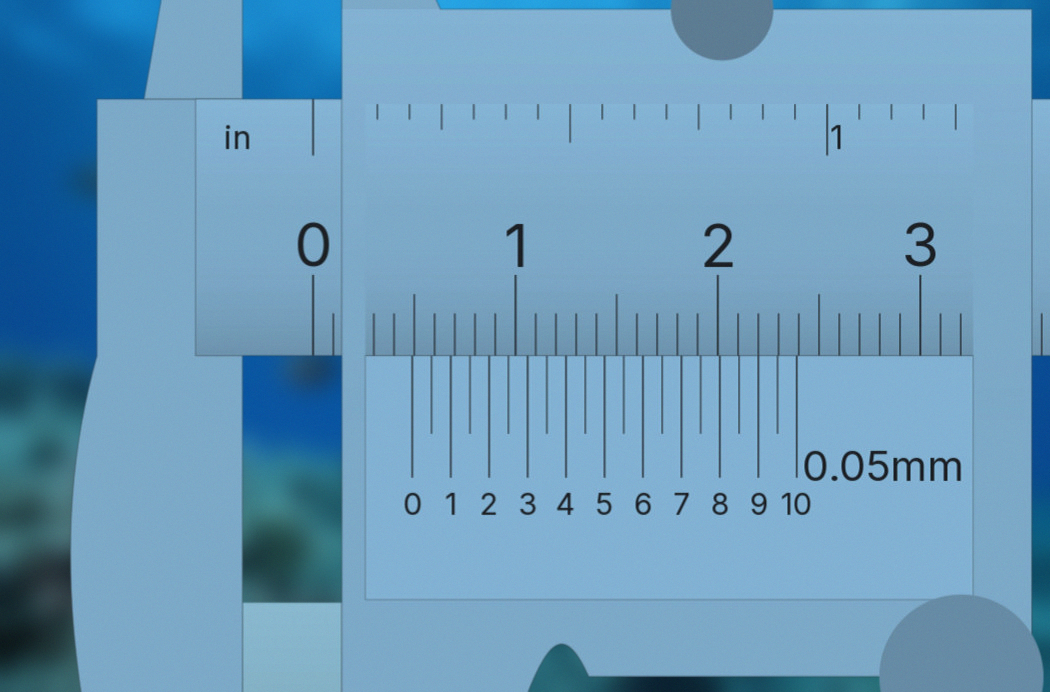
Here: 4.9 mm
